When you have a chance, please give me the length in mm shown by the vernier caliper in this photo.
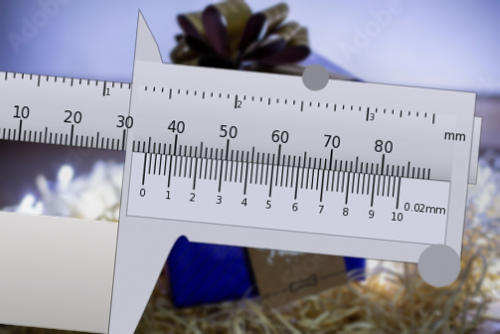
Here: 34.5 mm
